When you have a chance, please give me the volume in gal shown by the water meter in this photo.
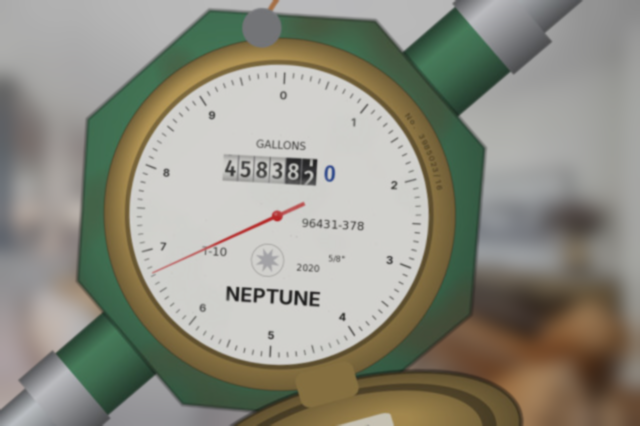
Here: 4583816.7 gal
